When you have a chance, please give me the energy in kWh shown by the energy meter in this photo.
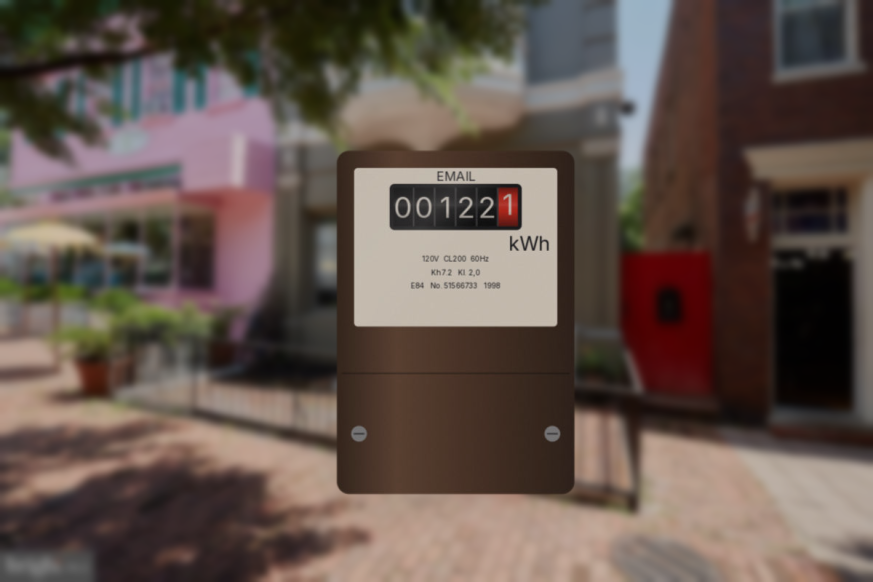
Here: 122.1 kWh
